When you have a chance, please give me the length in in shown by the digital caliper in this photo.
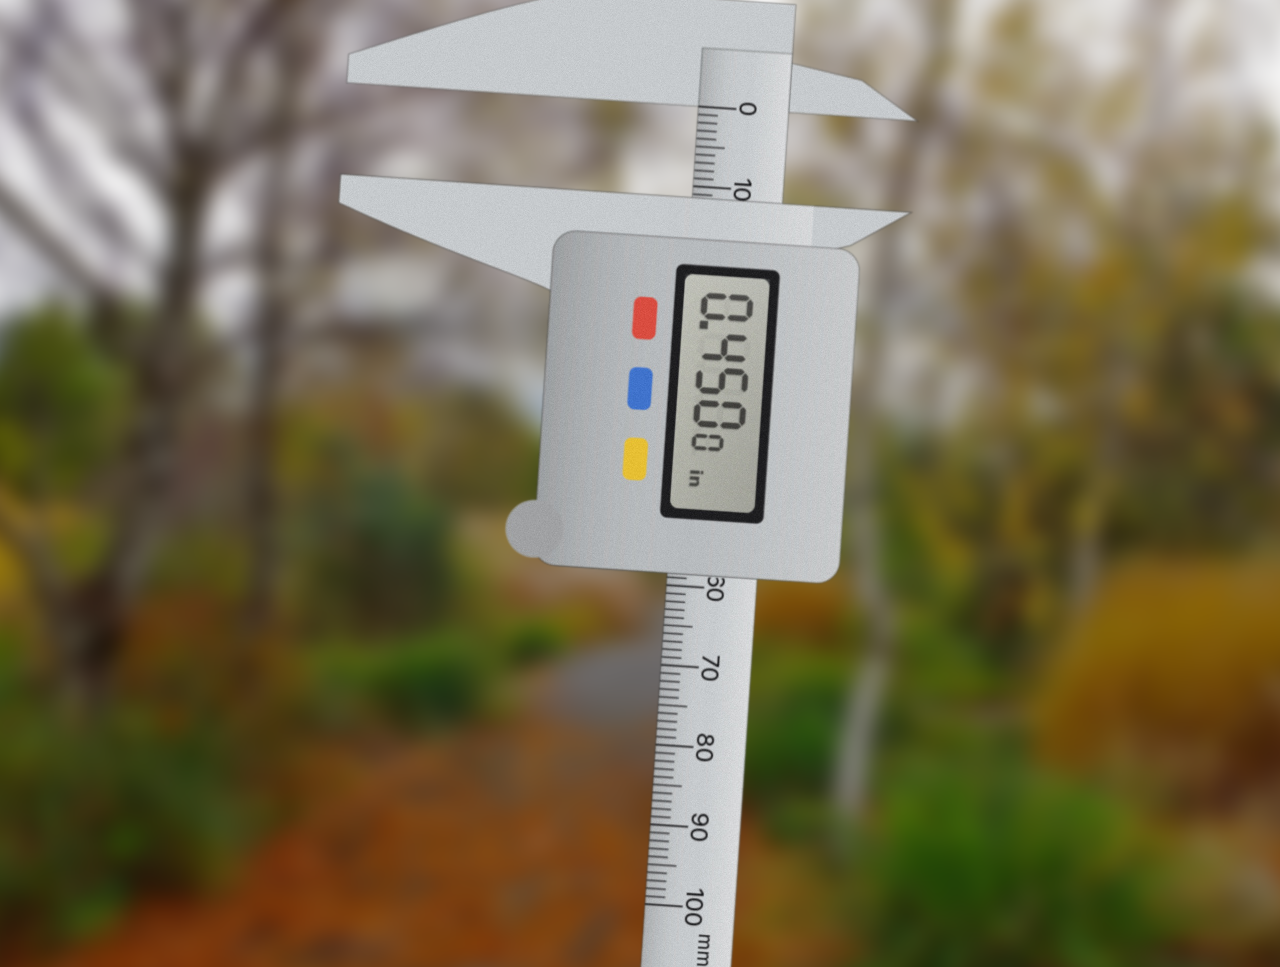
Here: 0.4500 in
